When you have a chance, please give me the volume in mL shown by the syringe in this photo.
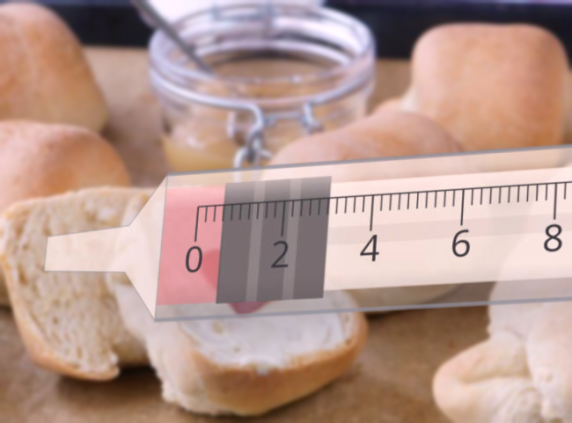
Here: 0.6 mL
